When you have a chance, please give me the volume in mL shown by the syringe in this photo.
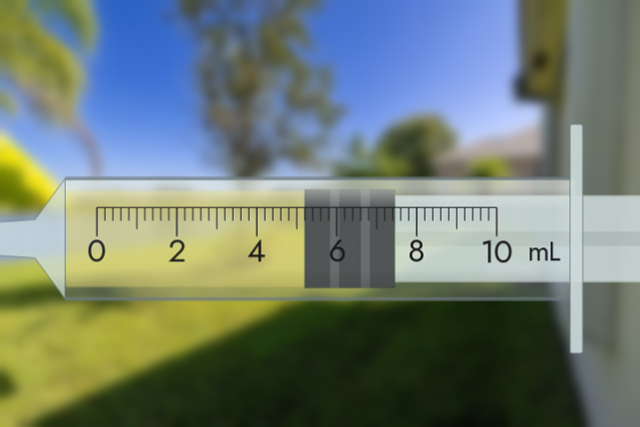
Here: 5.2 mL
